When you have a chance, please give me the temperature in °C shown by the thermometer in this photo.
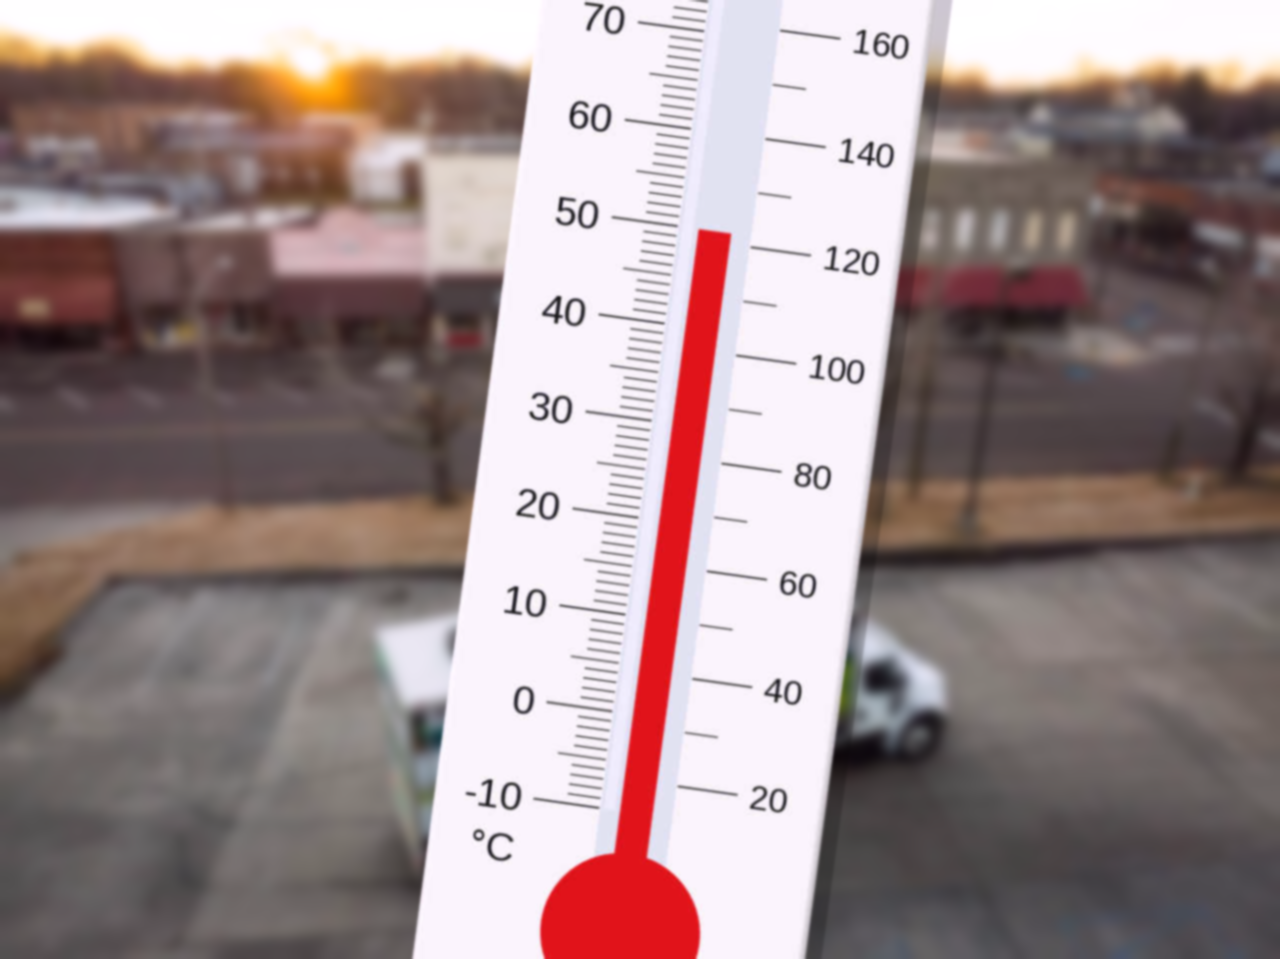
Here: 50 °C
